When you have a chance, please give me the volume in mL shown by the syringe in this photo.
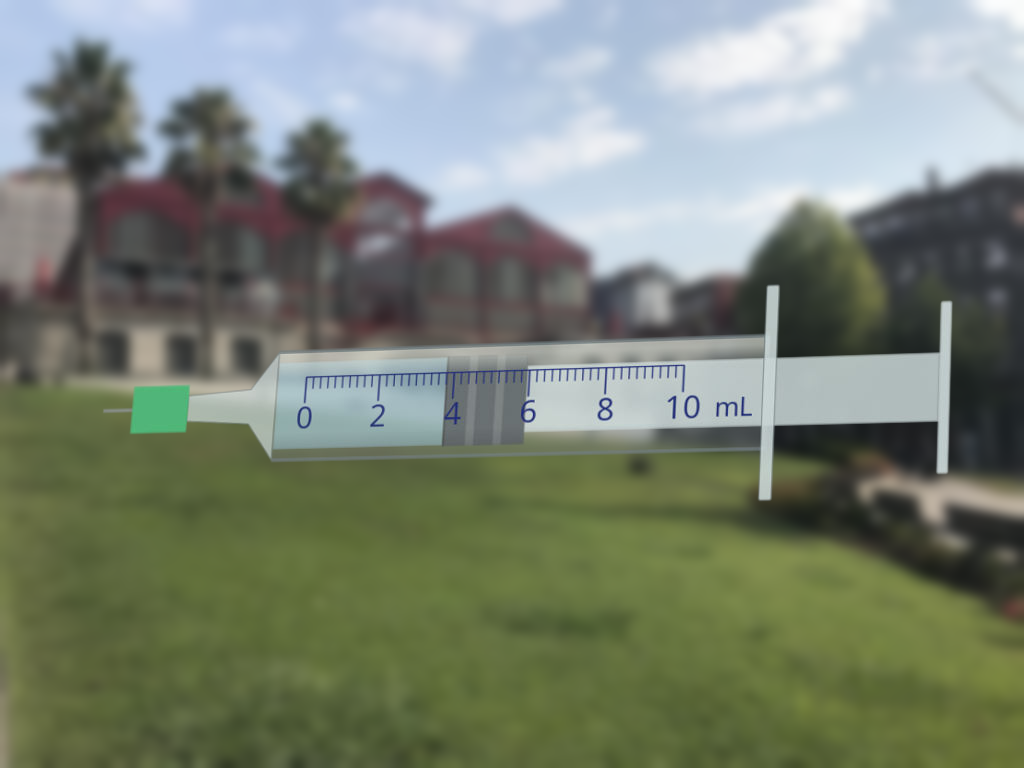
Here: 3.8 mL
